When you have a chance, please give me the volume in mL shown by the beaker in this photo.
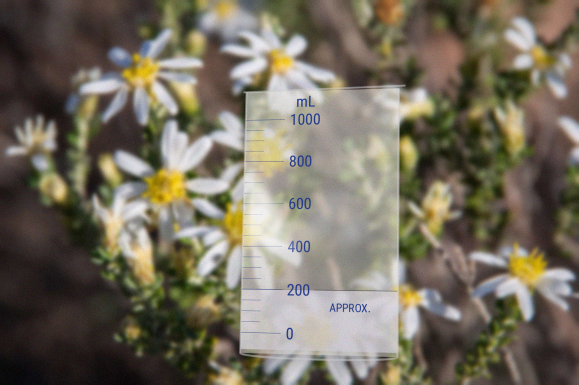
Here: 200 mL
